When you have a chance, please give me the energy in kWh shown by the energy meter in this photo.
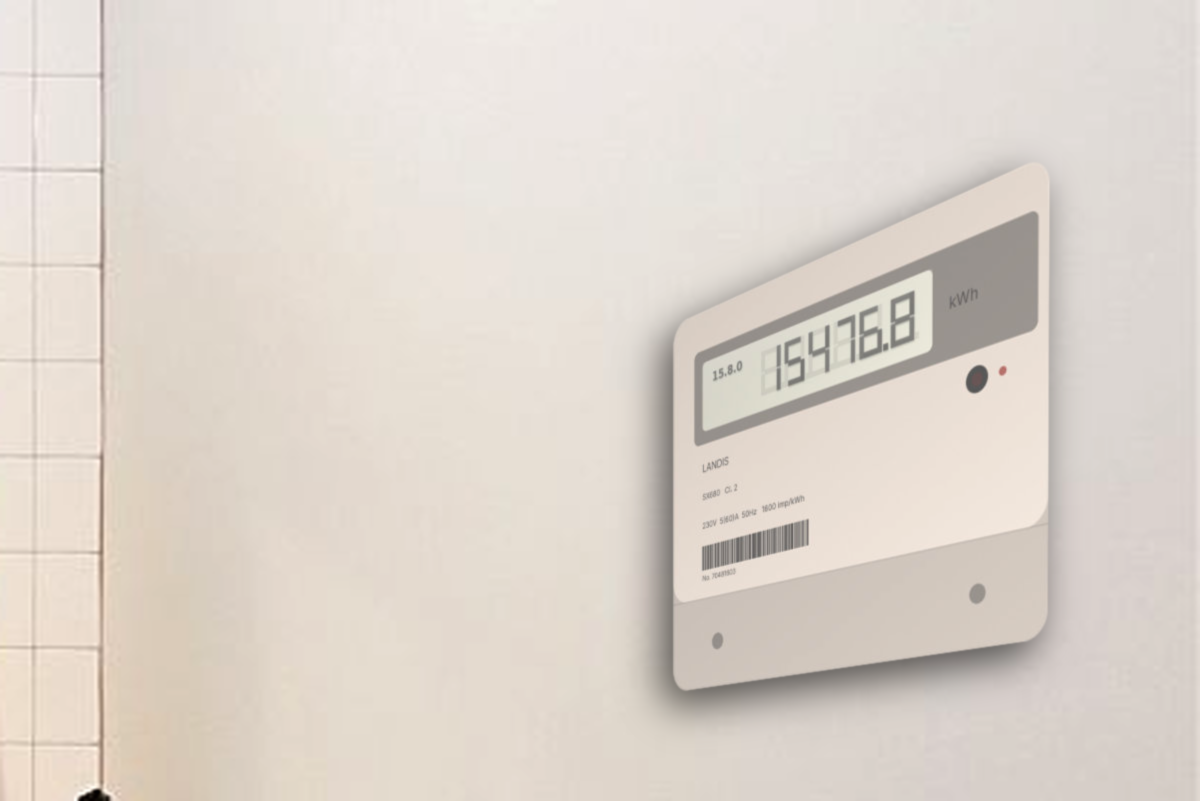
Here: 15476.8 kWh
